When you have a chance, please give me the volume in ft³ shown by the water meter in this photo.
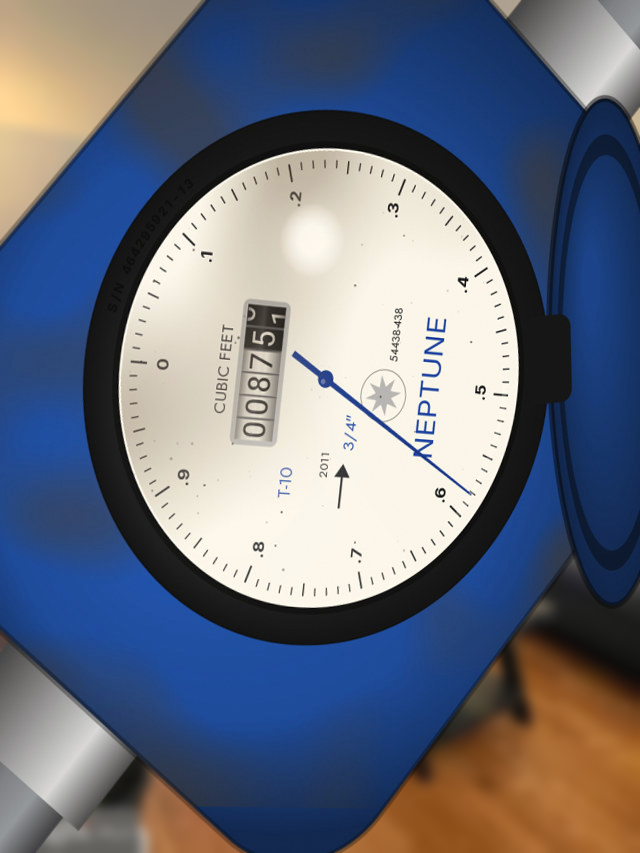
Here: 8750.58 ft³
